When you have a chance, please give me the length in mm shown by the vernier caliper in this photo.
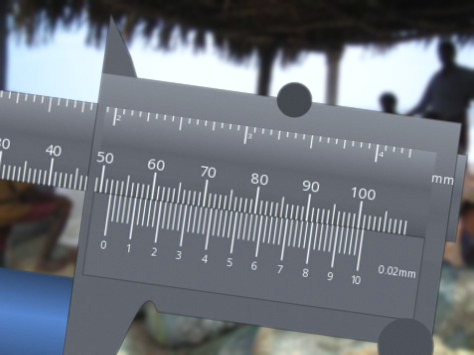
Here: 52.0 mm
